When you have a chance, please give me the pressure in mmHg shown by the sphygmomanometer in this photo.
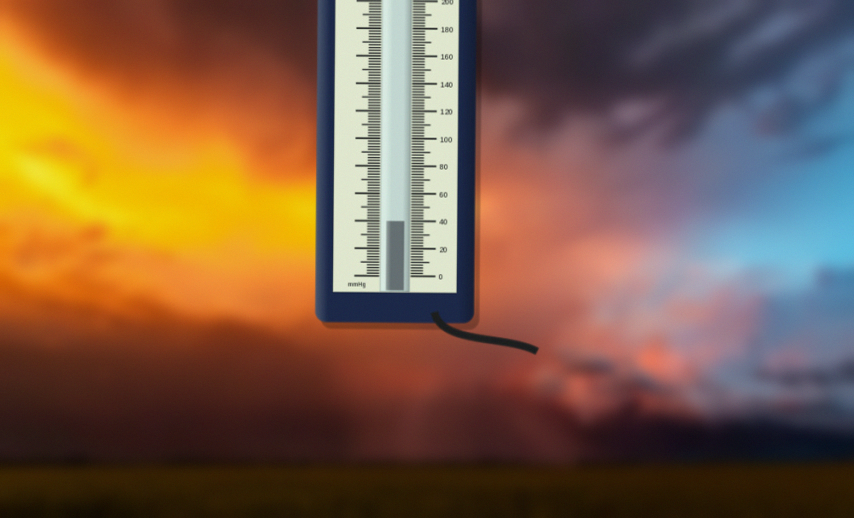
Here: 40 mmHg
